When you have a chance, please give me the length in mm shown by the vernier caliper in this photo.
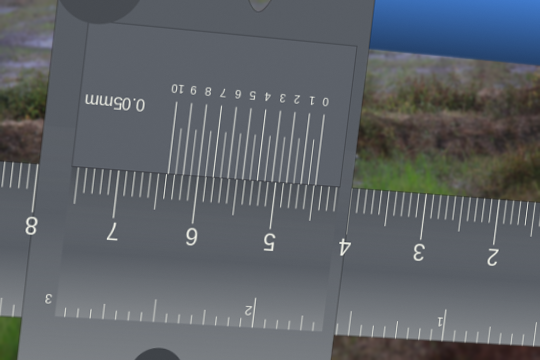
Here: 44.8 mm
